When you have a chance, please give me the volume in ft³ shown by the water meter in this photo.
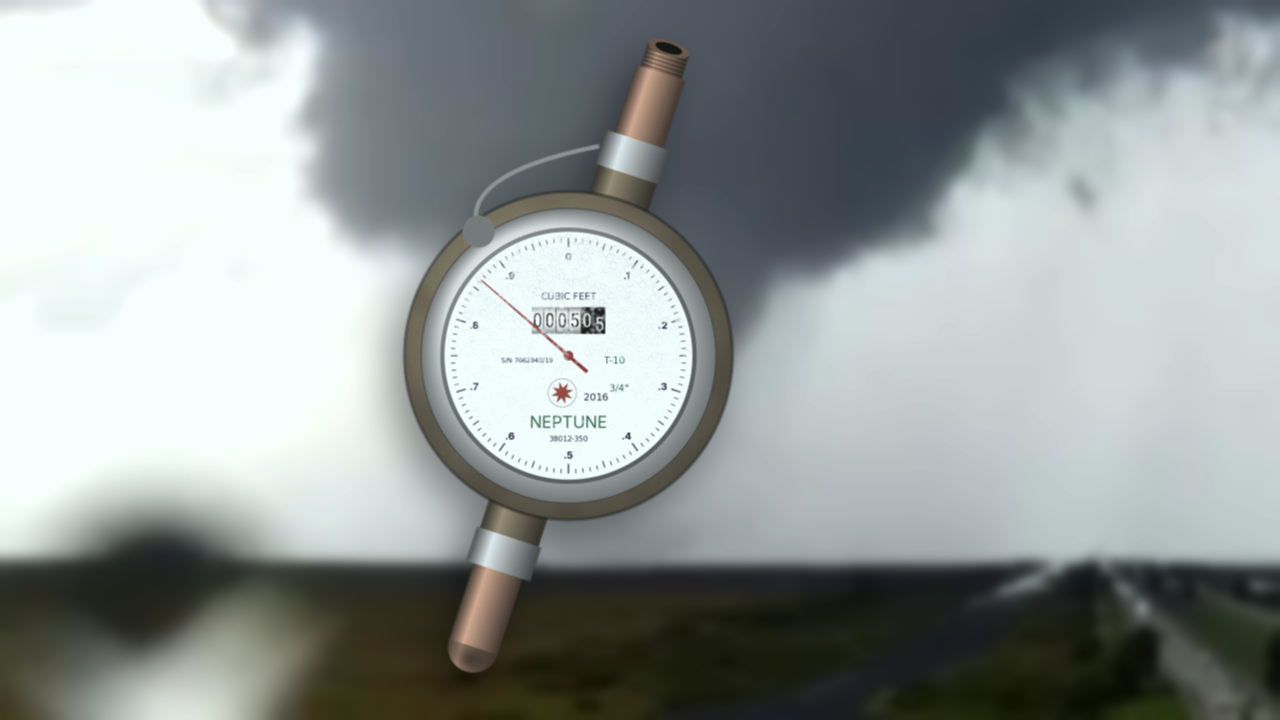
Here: 504.86 ft³
